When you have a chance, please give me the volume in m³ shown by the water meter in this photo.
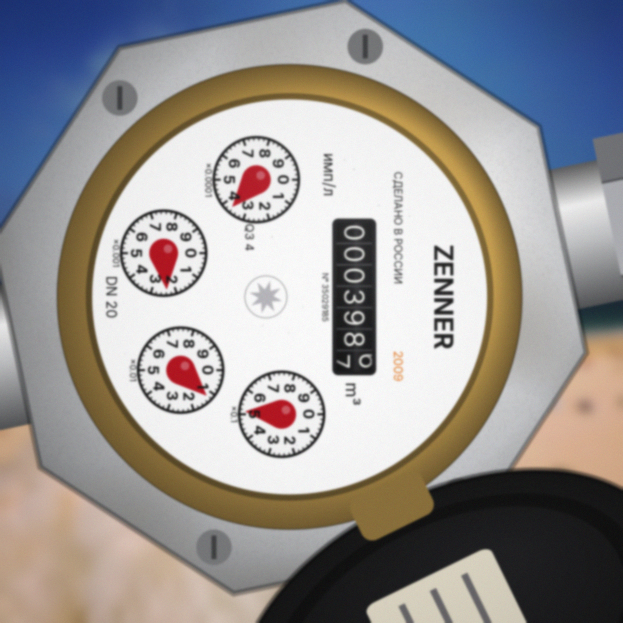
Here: 3986.5123 m³
